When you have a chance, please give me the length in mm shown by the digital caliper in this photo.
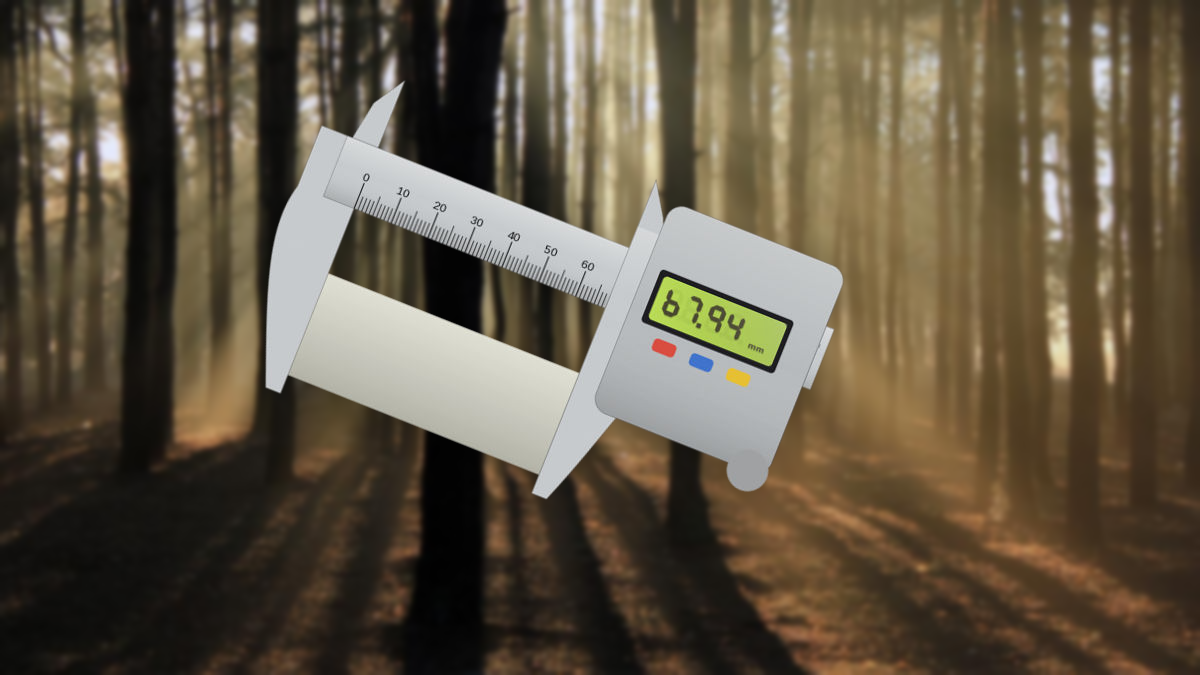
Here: 67.94 mm
